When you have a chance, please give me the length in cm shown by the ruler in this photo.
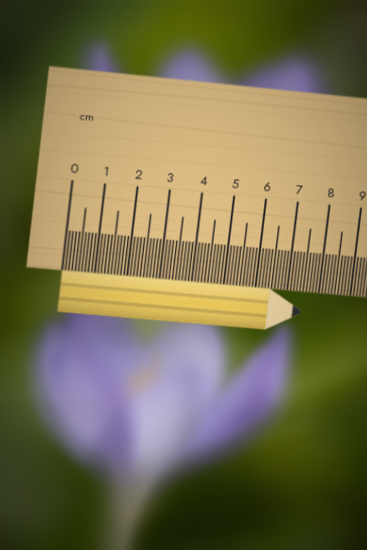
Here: 7.5 cm
